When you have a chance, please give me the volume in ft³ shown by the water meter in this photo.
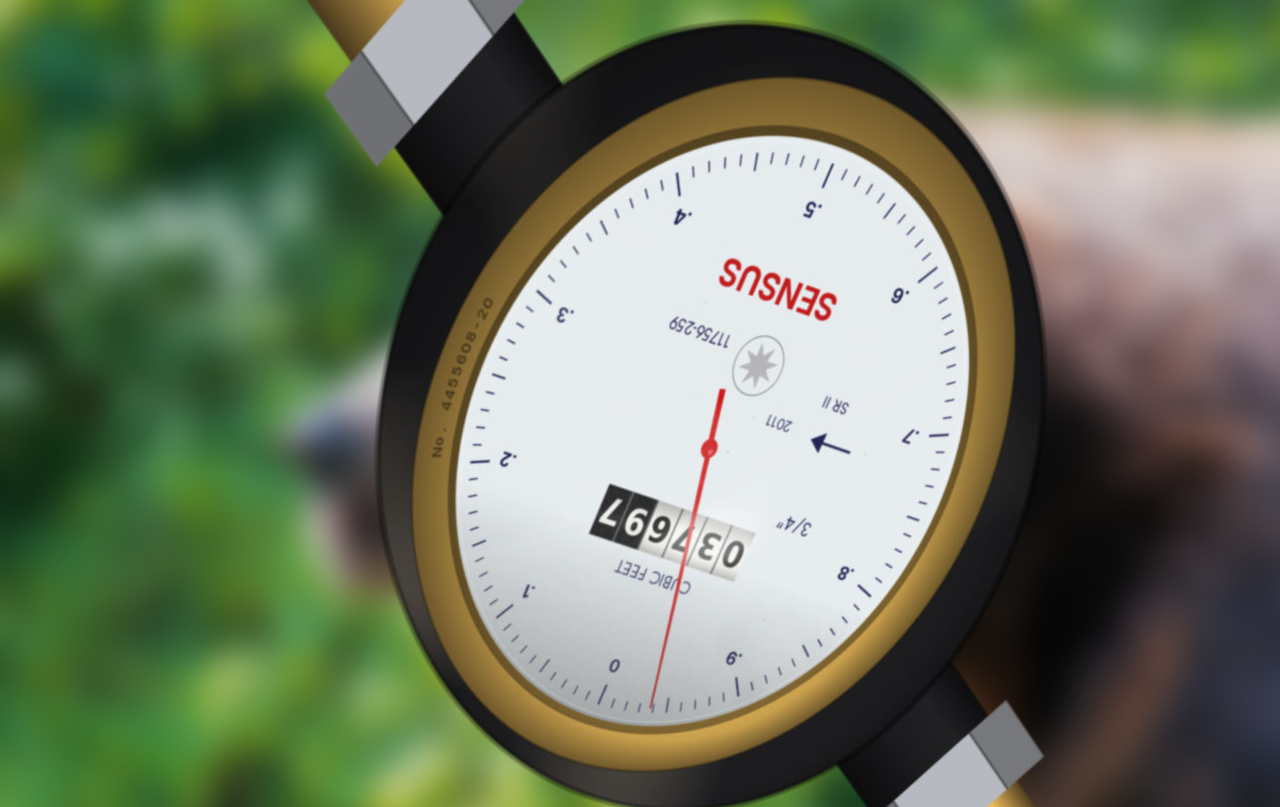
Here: 37696.96 ft³
